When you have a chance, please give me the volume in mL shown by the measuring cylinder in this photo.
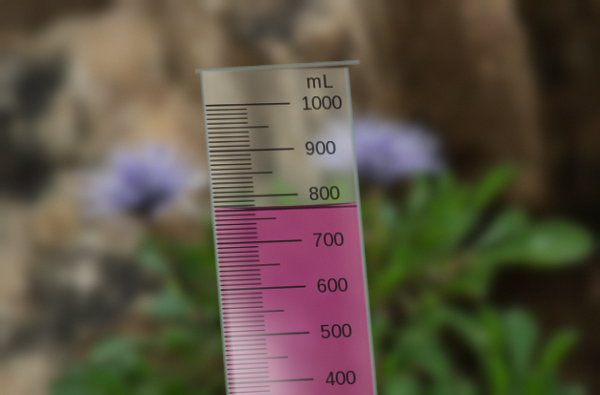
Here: 770 mL
